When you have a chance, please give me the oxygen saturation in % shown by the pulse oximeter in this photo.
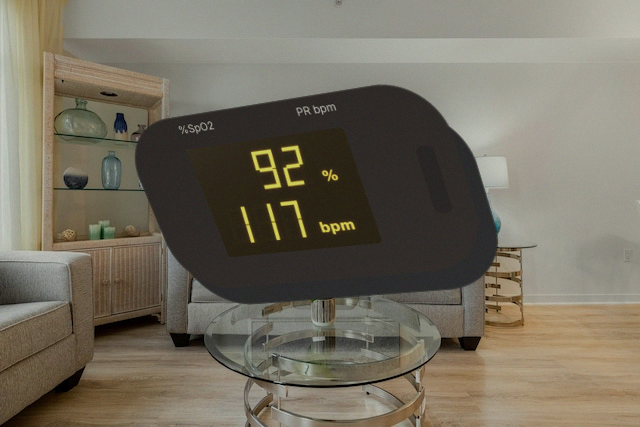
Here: 92 %
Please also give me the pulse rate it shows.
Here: 117 bpm
